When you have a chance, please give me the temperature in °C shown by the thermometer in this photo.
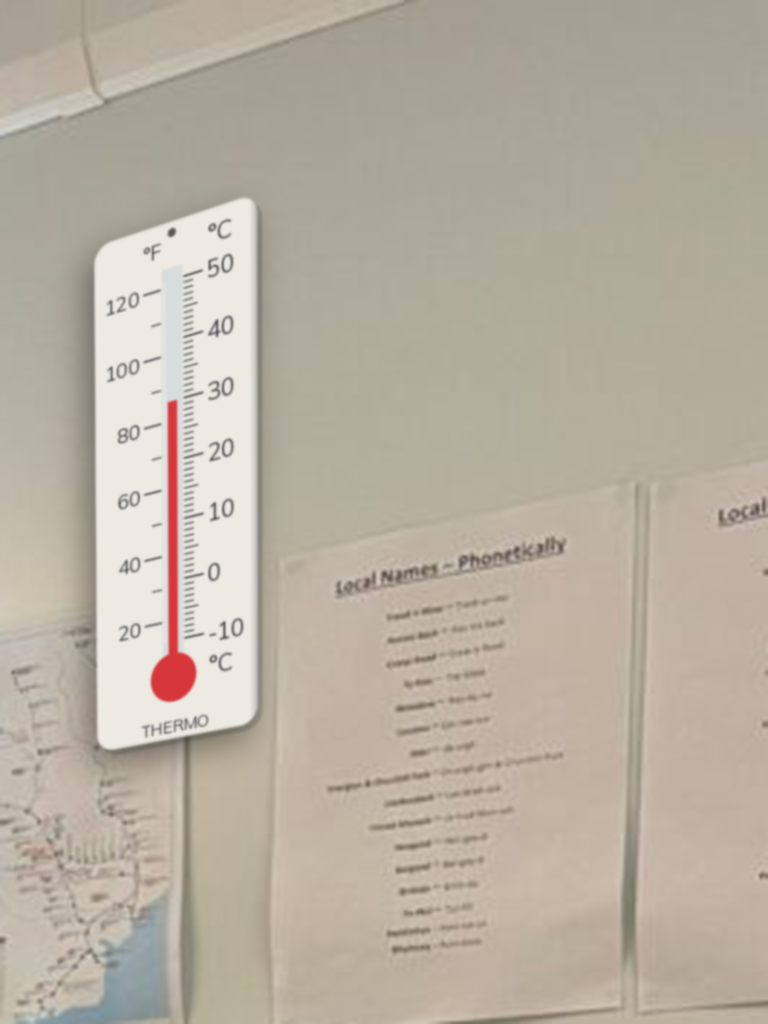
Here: 30 °C
